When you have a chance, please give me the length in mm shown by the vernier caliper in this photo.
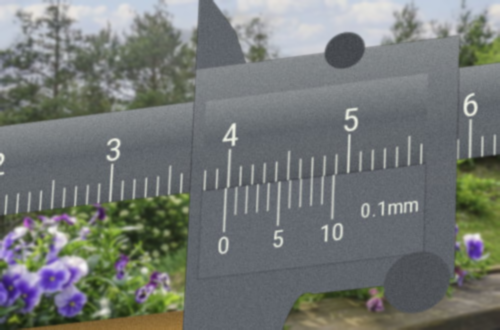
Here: 39.8 mm
